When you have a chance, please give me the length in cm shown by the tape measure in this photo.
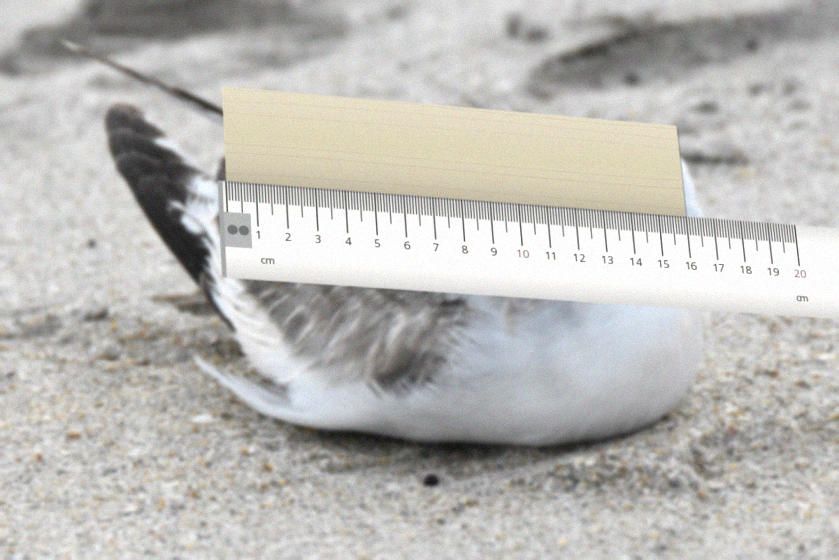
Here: 16 cm
